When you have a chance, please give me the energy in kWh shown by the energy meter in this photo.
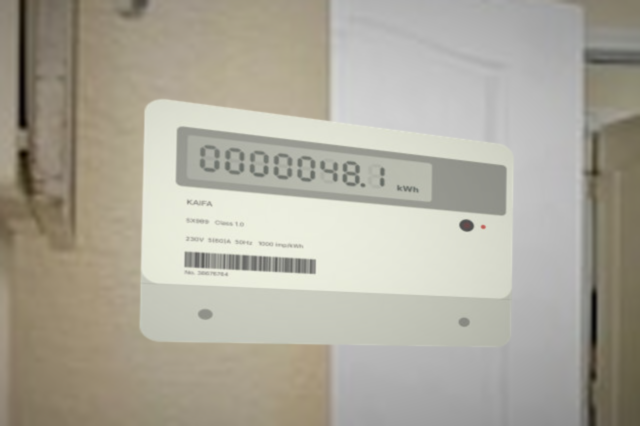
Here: 48.1 kWh
